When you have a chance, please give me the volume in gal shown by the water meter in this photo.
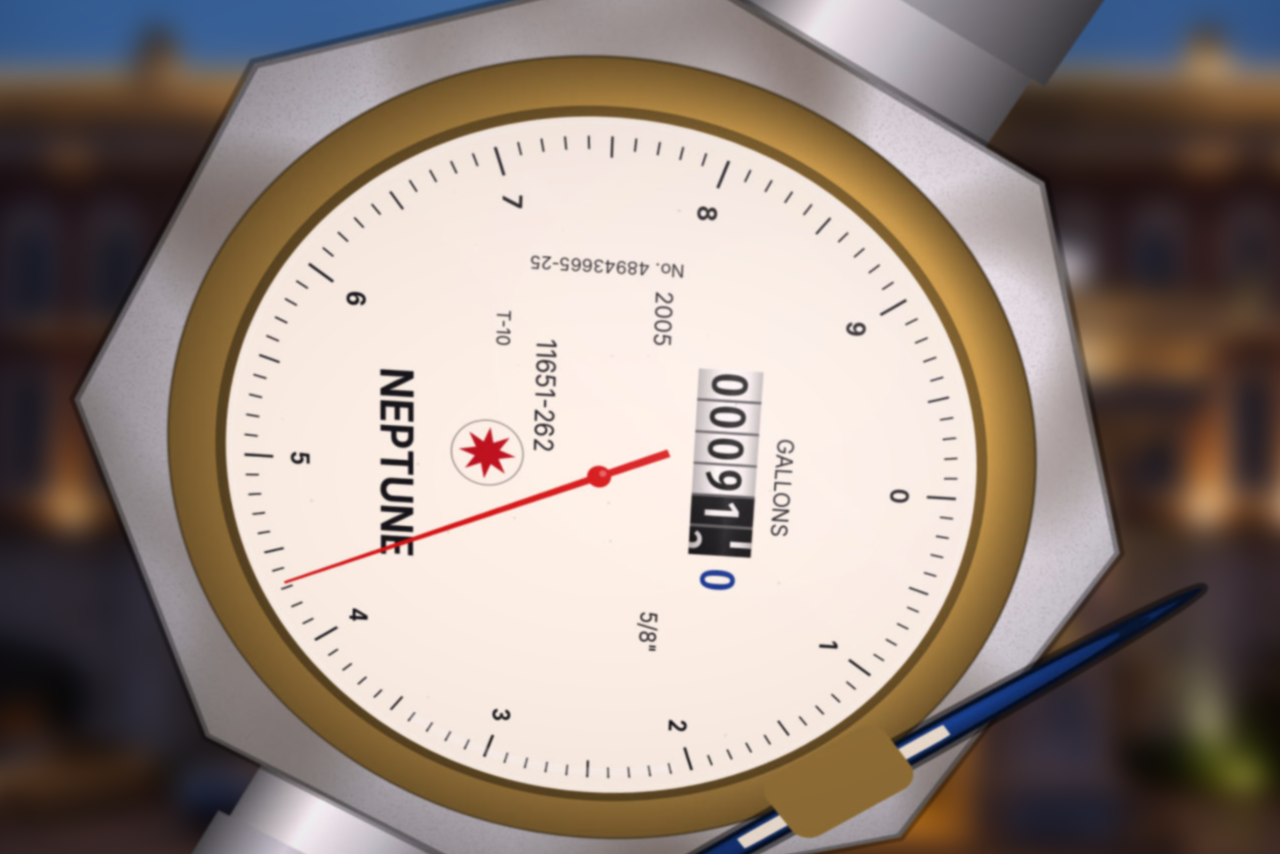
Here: 9114.3 gal
